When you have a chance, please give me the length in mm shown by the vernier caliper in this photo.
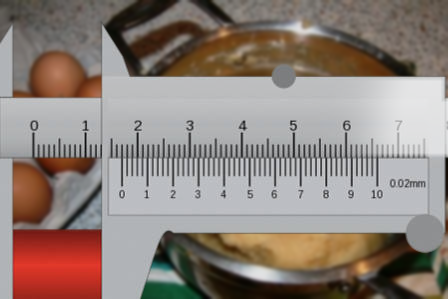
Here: 17.0 mm
